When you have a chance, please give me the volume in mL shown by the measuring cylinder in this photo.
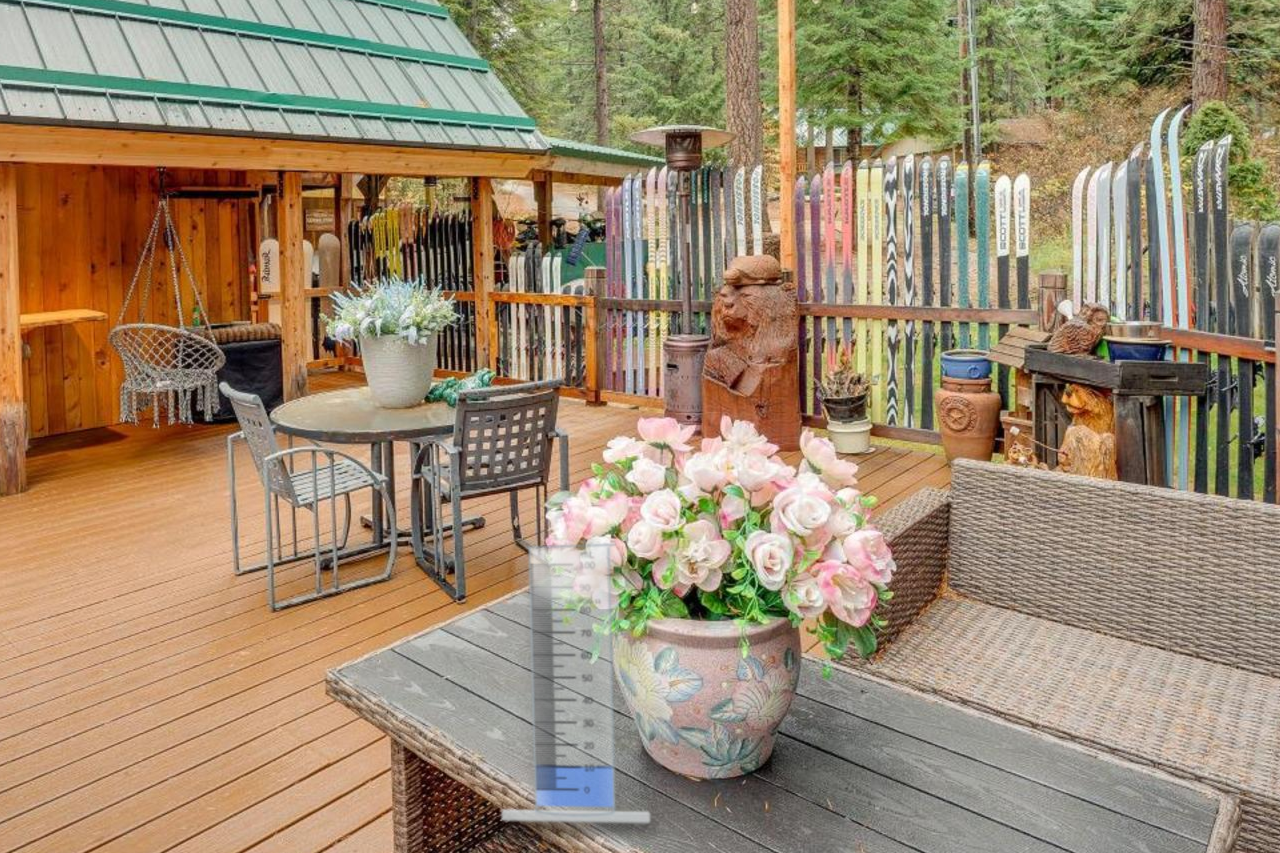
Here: 10 mL
